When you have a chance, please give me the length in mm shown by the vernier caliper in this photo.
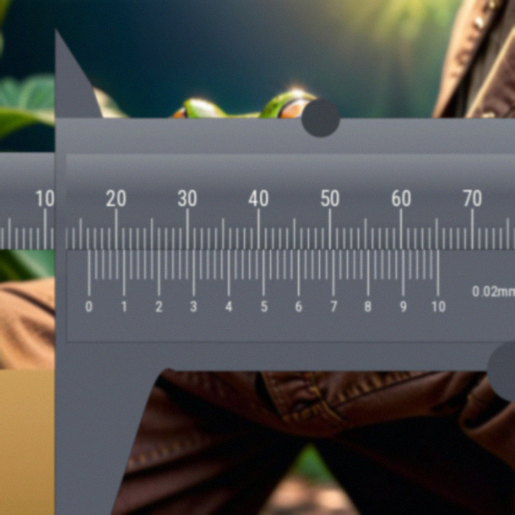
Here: 16.2 mm
